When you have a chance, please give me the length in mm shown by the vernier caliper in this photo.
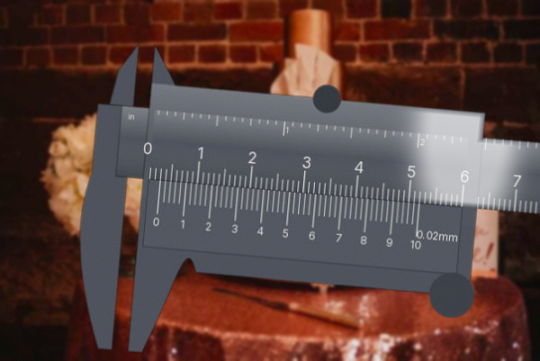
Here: 3.0 mm
